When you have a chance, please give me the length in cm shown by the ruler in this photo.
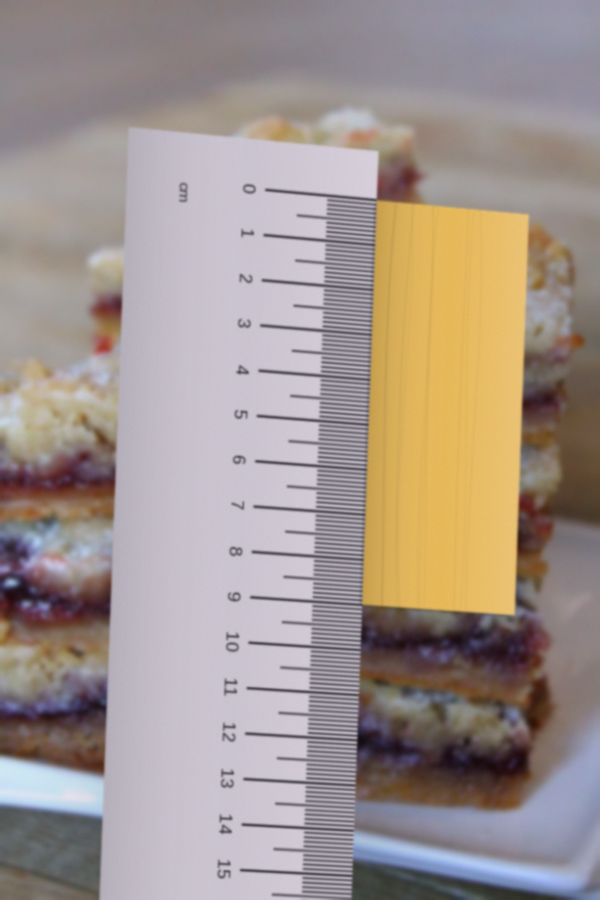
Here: 9 cm
